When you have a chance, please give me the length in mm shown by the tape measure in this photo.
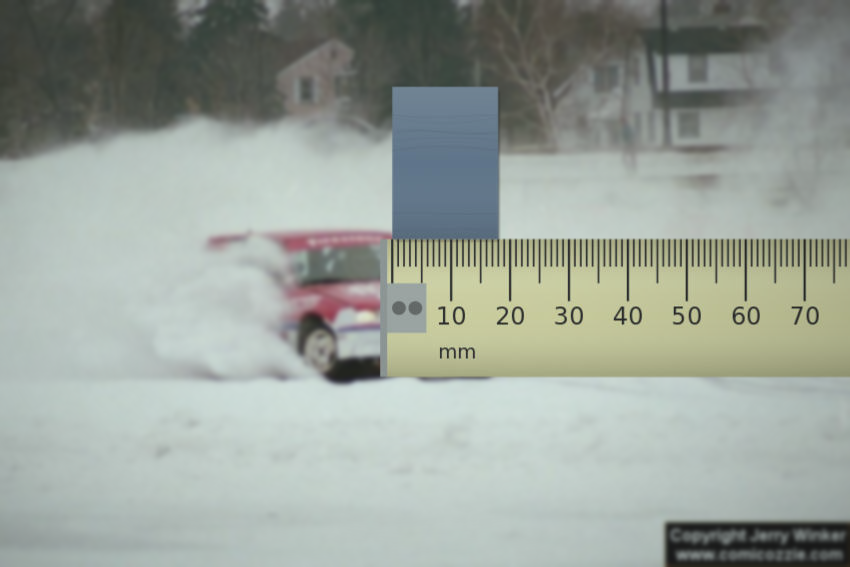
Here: 18 mm
